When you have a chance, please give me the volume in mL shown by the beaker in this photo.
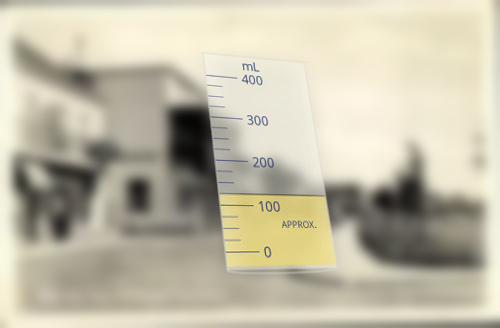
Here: 125 mL
